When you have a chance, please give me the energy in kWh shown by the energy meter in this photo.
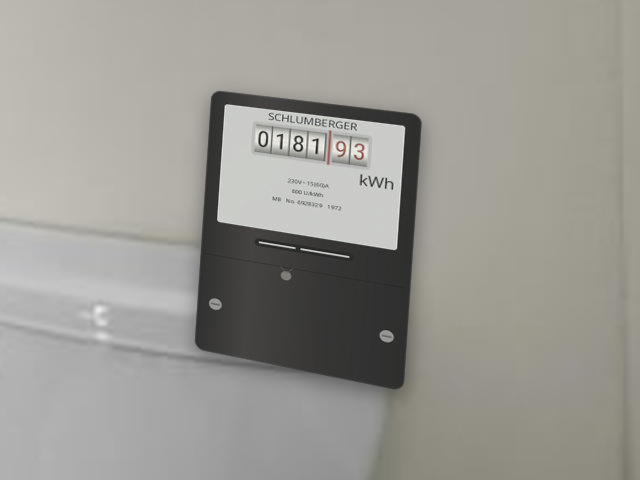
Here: 181.93 kWh
